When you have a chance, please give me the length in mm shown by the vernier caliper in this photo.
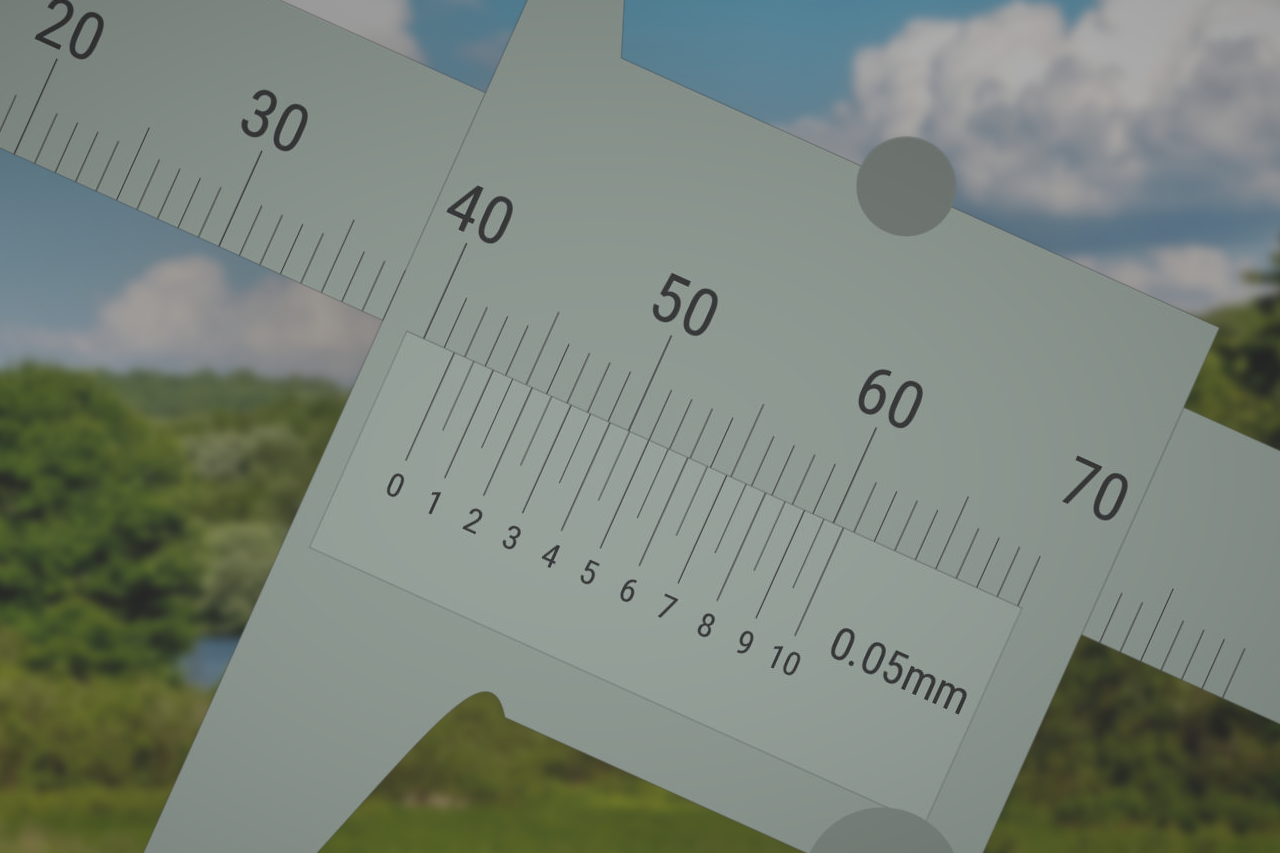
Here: 41.5 mm
